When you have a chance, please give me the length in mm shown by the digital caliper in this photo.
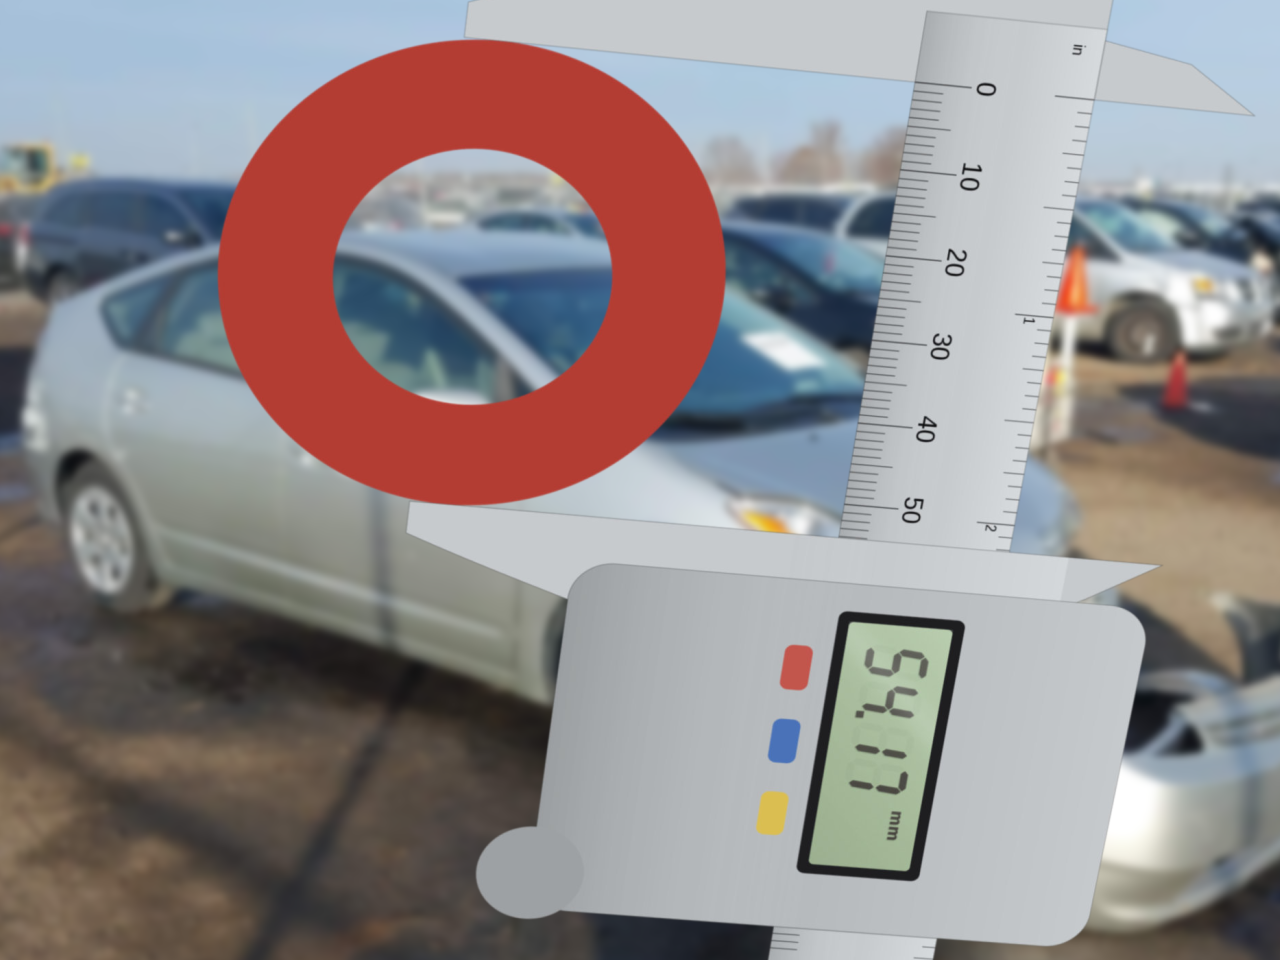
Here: 54.17 mm
